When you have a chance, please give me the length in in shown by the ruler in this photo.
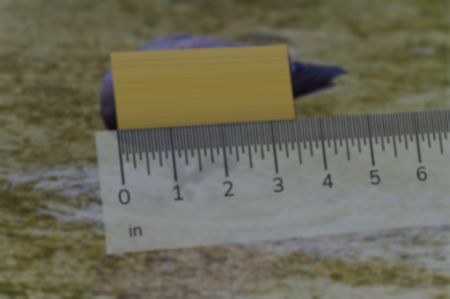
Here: 3.5 in
